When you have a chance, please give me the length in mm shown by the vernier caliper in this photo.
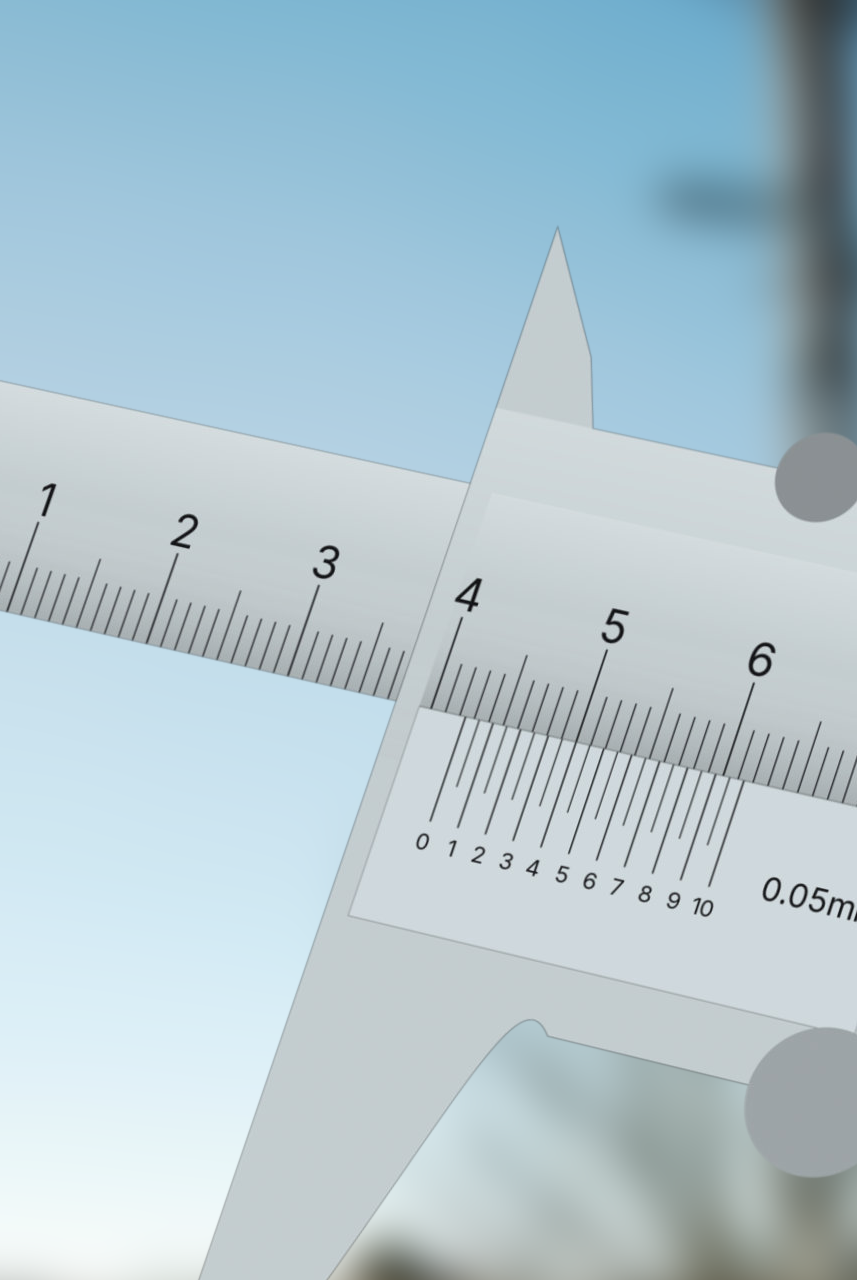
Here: 42.4 mm
